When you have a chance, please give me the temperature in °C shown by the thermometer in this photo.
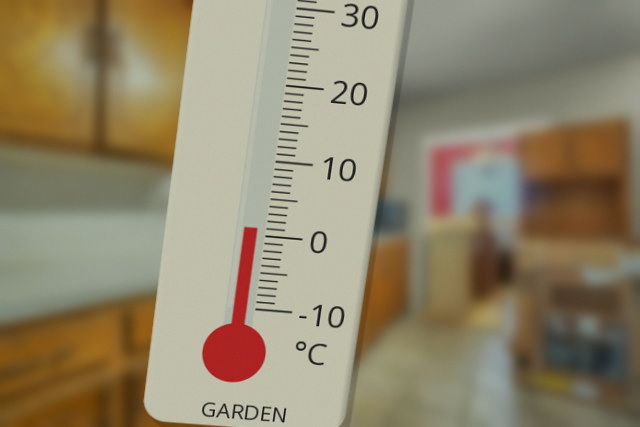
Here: 1 °C
